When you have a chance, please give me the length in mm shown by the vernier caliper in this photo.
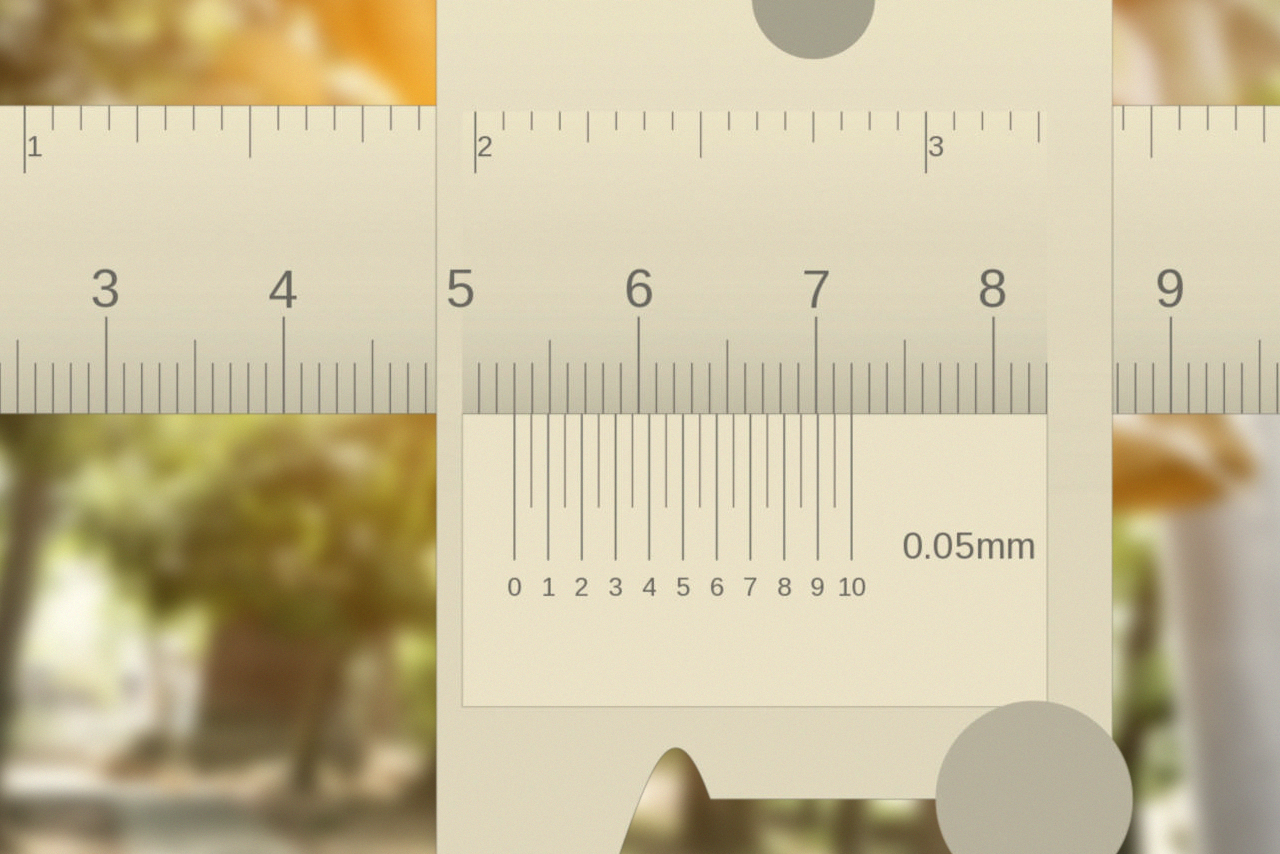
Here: 53.0 mm
